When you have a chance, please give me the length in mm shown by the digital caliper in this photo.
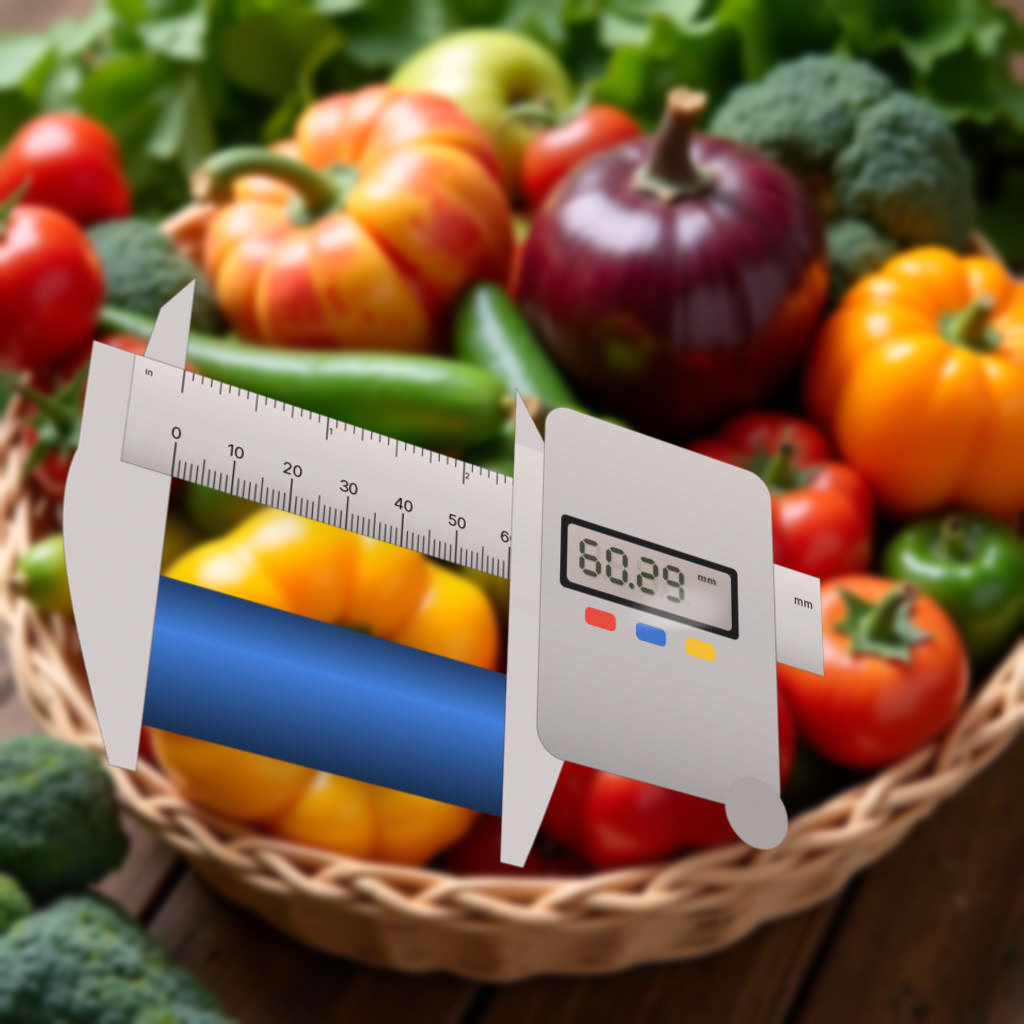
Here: 60.29 mm
